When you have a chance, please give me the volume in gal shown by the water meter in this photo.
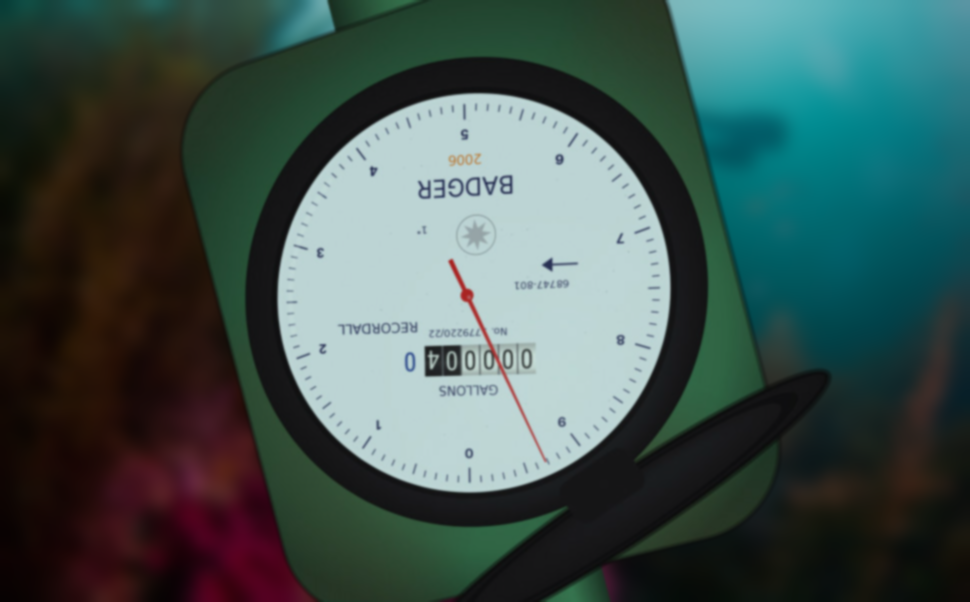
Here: 39.3 gal
